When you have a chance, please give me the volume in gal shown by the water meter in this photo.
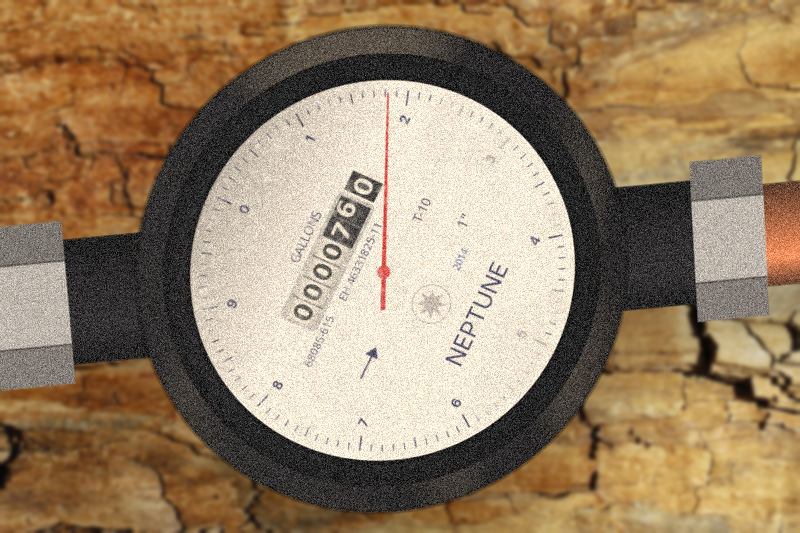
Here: 761.8 gal
